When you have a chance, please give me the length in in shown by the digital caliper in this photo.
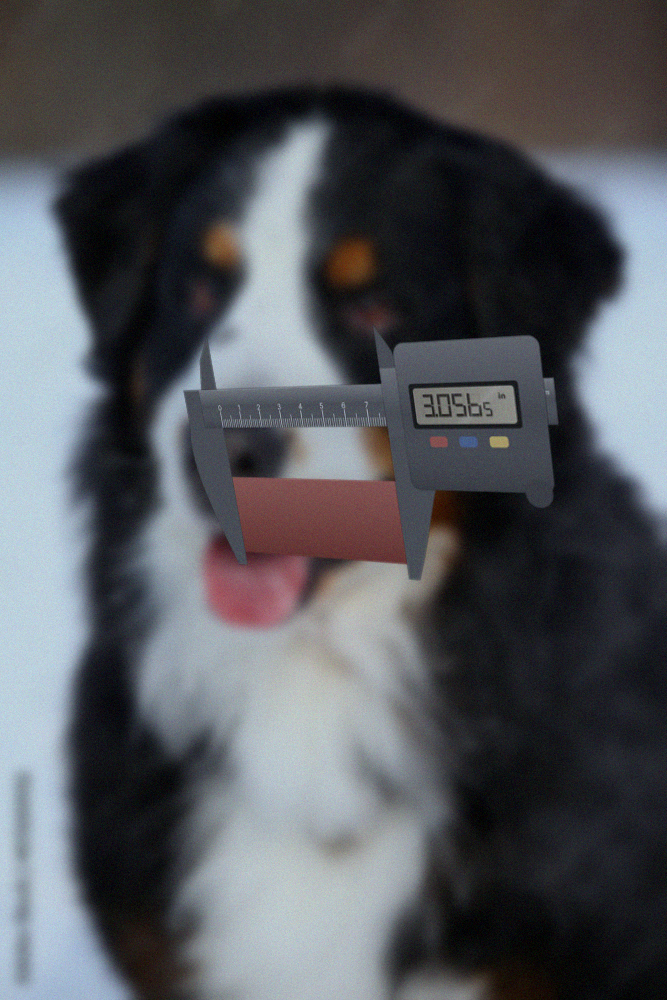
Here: 3.0565 in
